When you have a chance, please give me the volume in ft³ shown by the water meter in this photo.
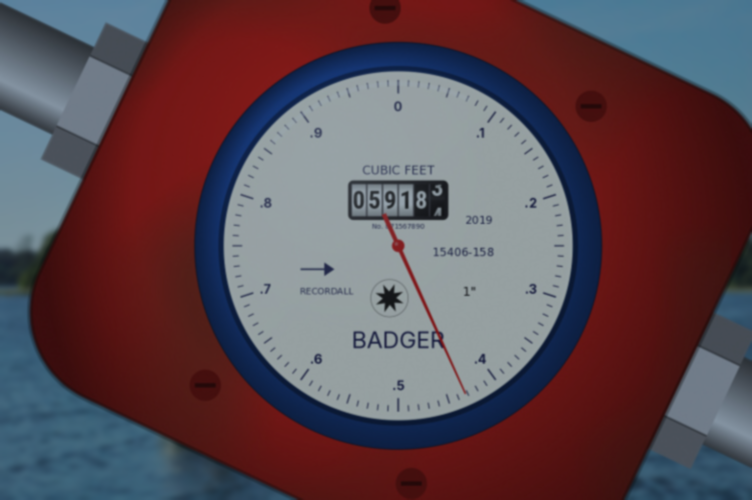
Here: 59183.43 ft³
